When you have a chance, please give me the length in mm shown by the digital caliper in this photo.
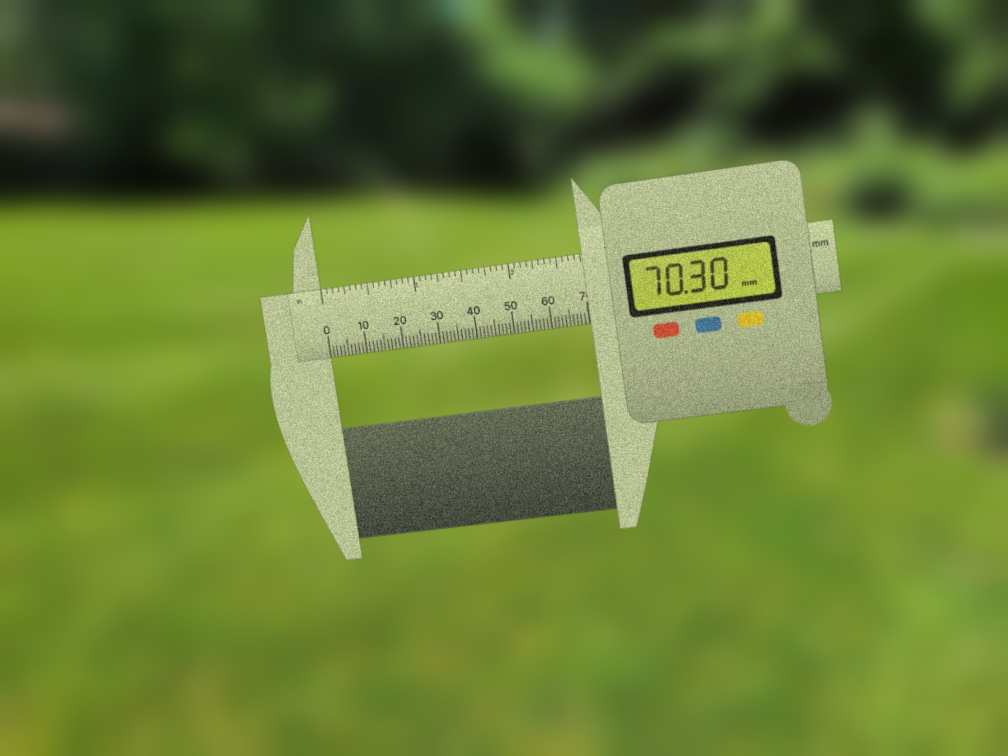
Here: 70.30 mm
